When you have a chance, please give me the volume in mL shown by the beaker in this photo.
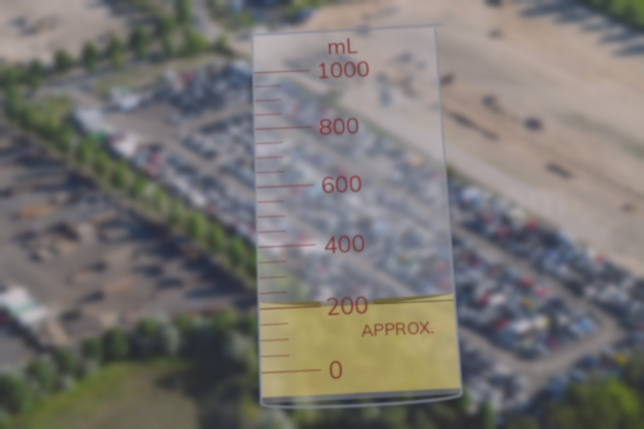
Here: 200 mL
